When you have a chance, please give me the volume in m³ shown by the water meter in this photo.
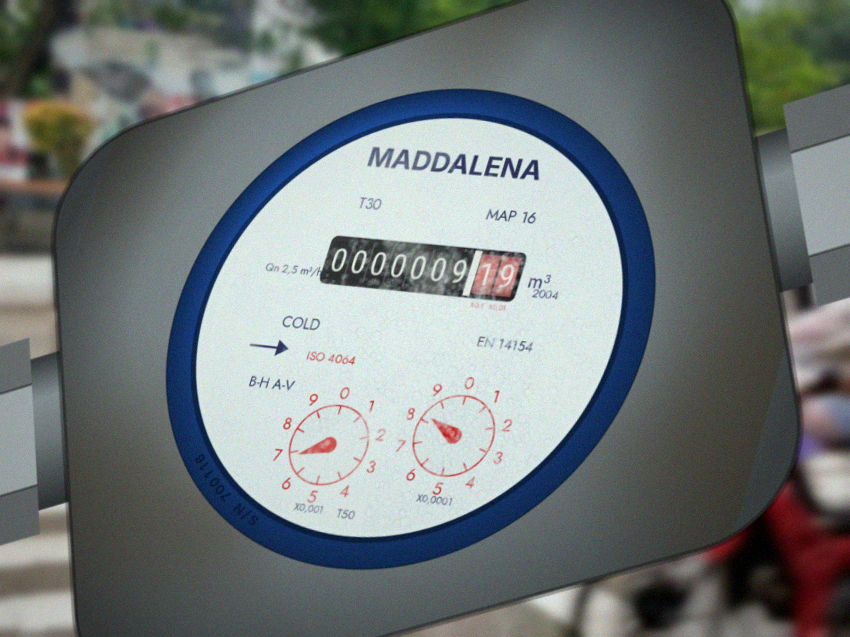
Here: 9.1968 m³
